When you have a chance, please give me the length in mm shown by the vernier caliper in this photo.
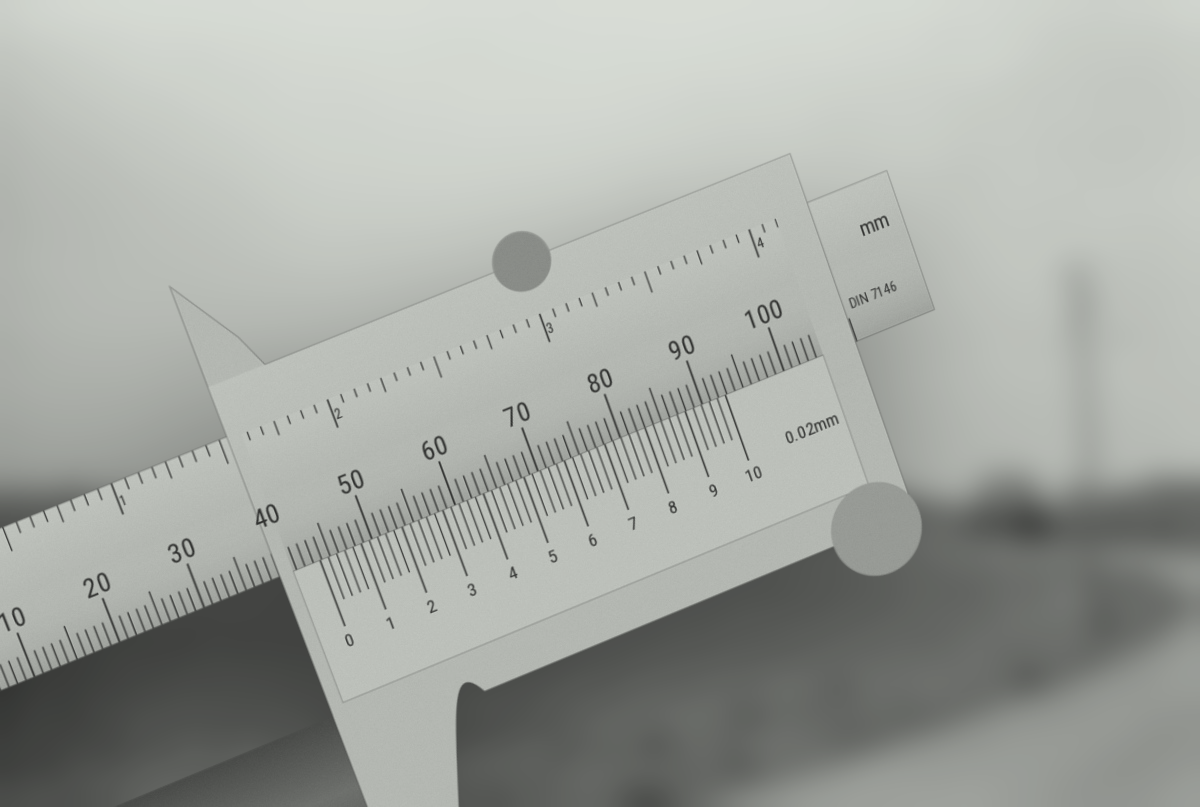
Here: 43.8 mm
